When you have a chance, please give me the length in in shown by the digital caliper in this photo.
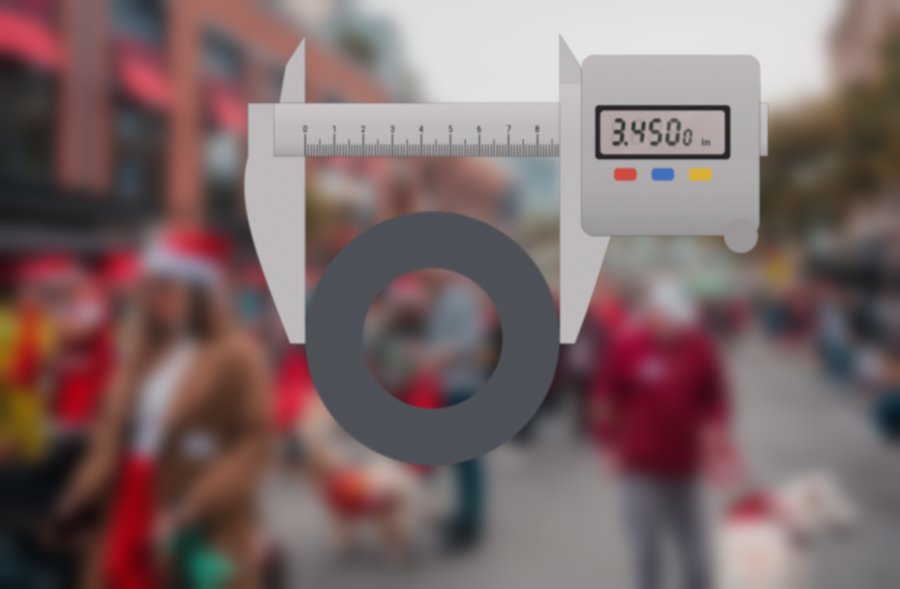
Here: 3.4500 in
